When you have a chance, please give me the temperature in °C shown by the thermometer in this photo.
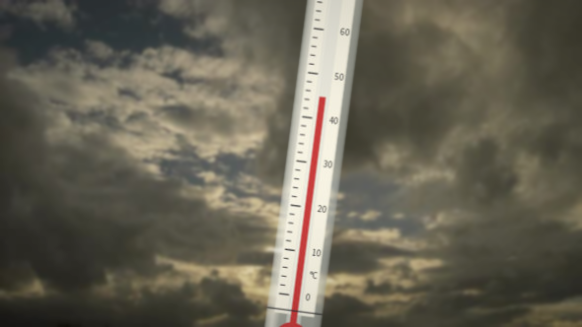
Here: 45 °C
